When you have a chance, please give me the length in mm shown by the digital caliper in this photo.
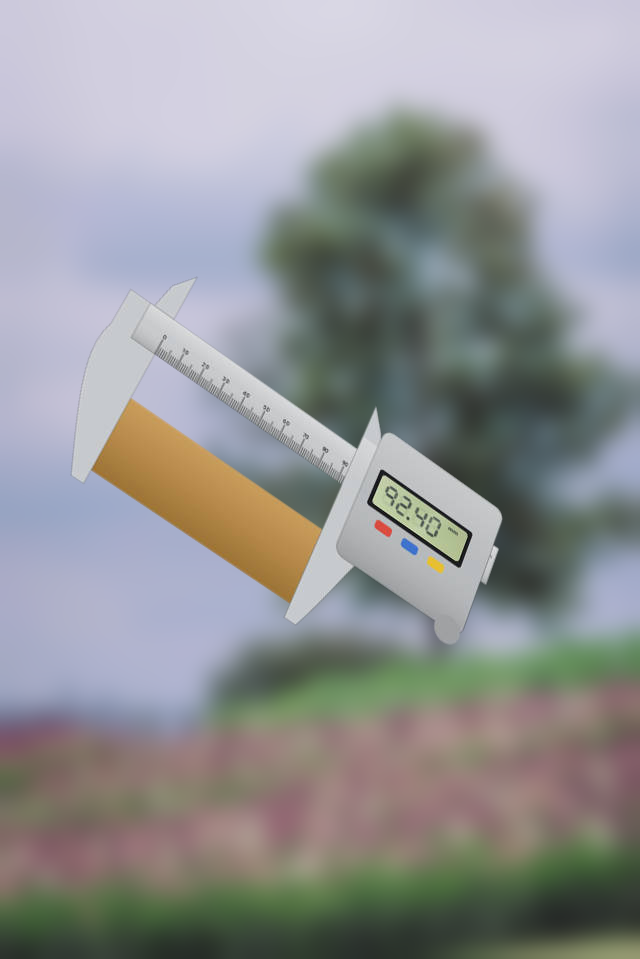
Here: 92.40 mm
